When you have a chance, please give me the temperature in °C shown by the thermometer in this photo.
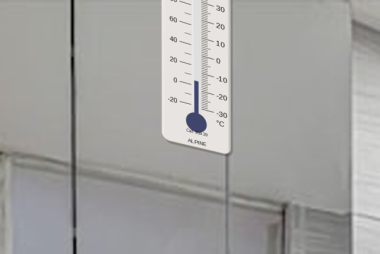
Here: -15 °C
